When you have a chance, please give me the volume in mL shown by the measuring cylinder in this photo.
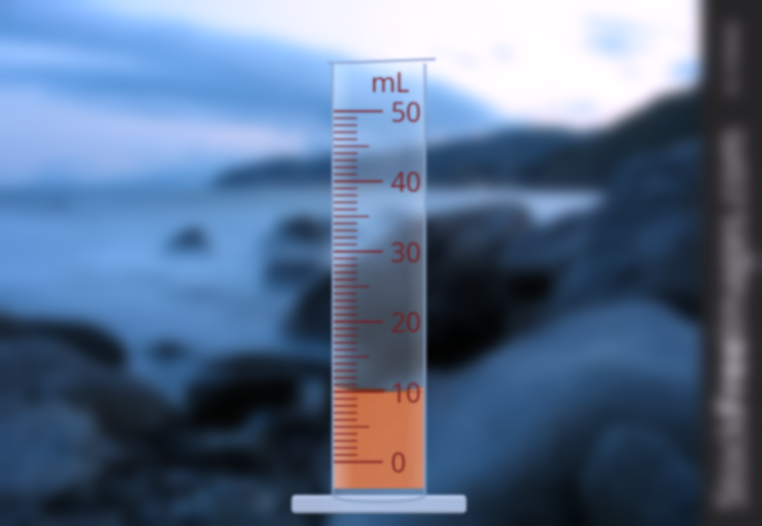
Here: 10 mL
